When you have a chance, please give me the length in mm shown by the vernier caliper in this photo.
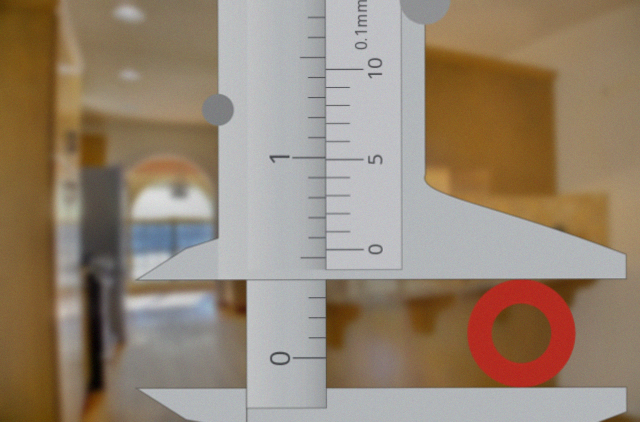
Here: 5.4 mm
